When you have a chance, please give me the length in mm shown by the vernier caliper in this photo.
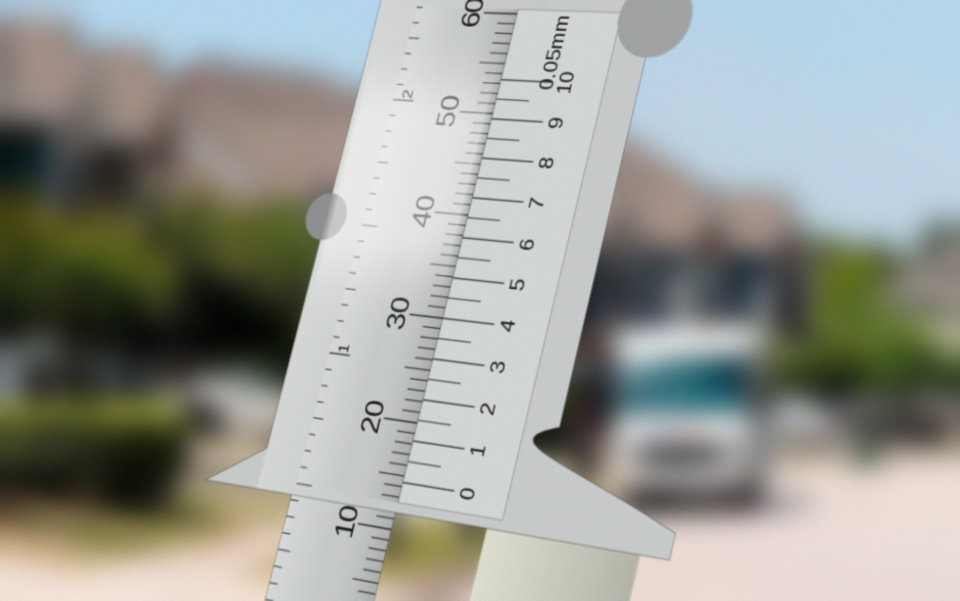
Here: 14.4 mm
